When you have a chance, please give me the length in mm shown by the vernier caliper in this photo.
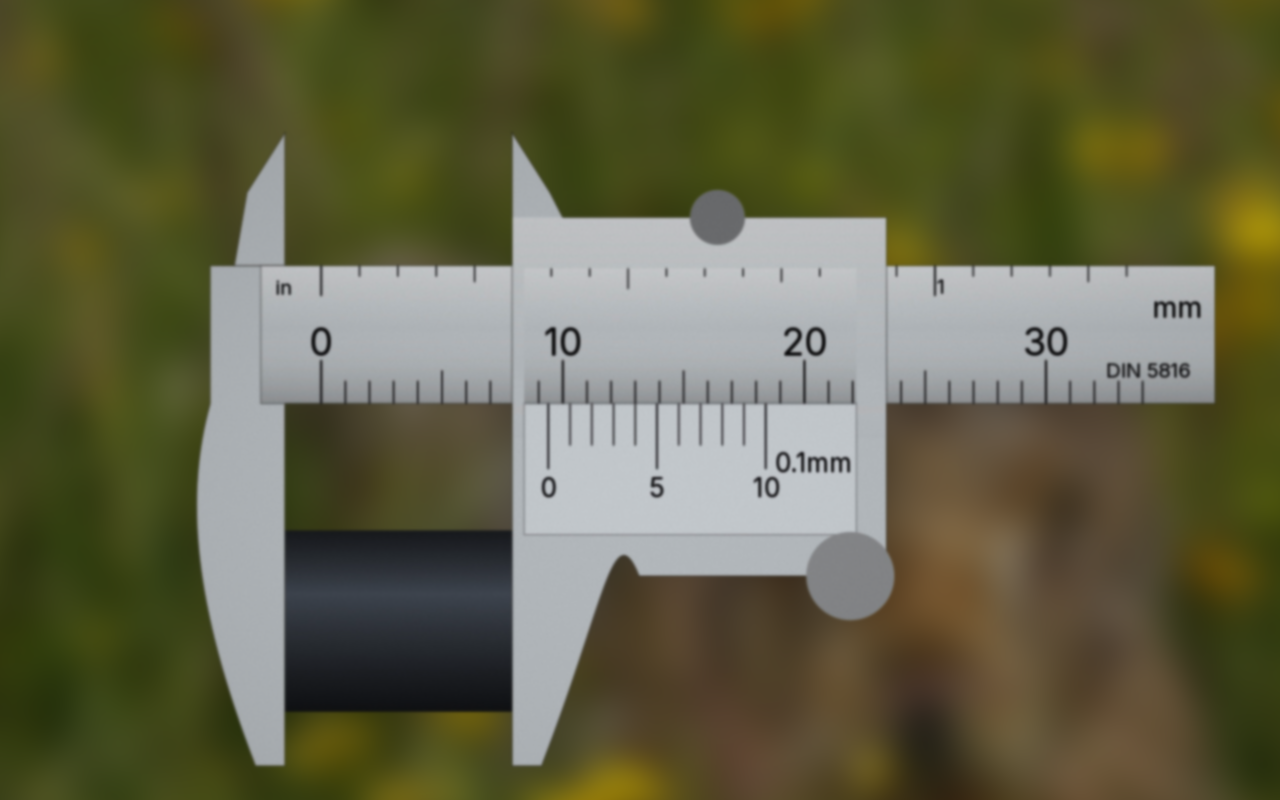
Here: 9.4 mm
